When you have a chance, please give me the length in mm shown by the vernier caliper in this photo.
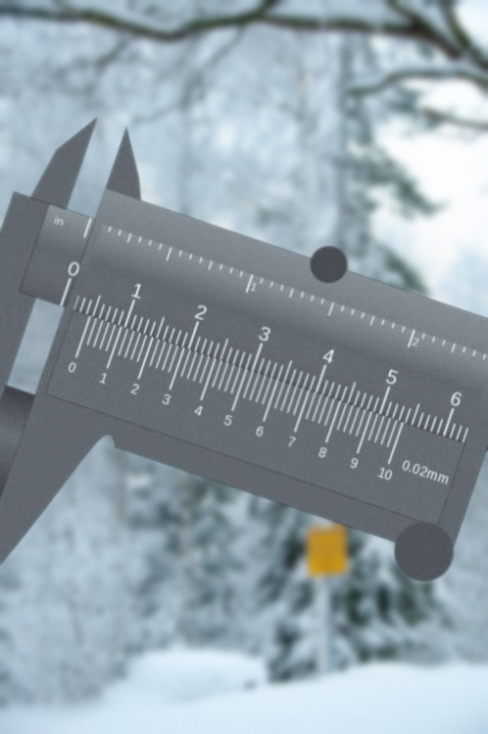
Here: 4.6 mm
